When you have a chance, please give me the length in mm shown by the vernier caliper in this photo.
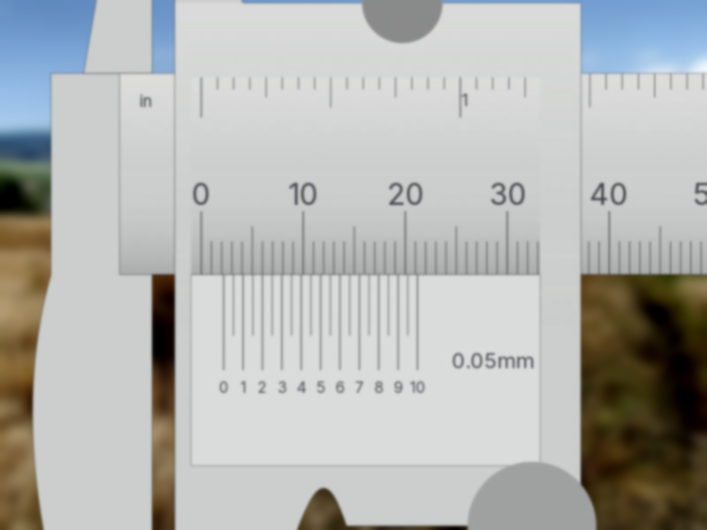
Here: 2.2 mm
